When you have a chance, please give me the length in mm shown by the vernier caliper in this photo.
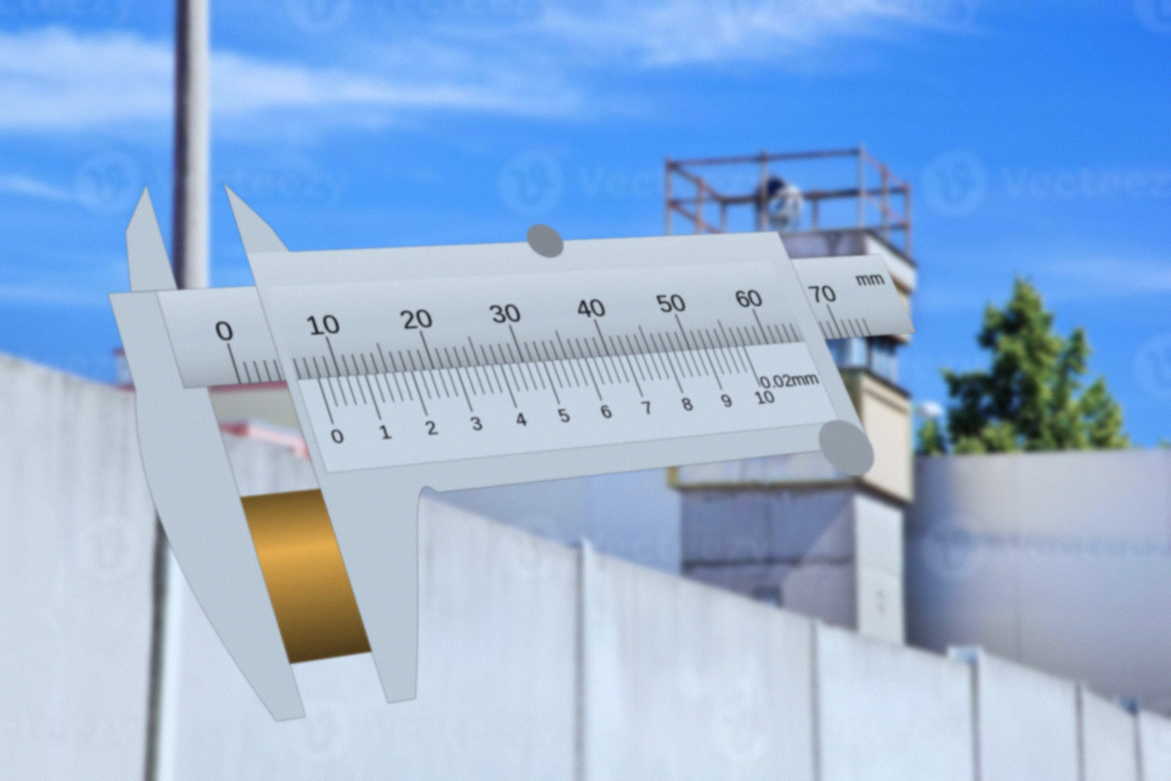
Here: 7.8 mm
